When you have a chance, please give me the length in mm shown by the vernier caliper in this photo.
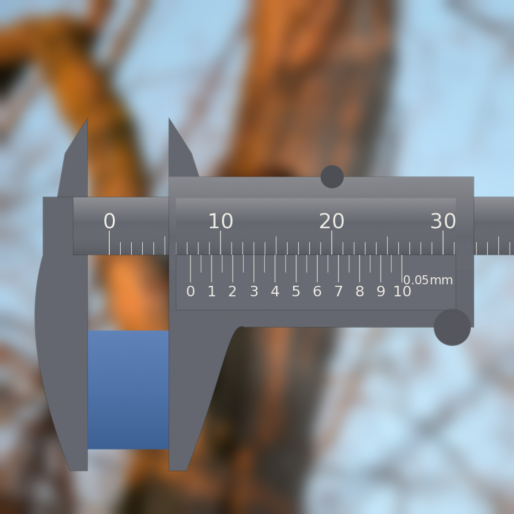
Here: 7.3 mm
